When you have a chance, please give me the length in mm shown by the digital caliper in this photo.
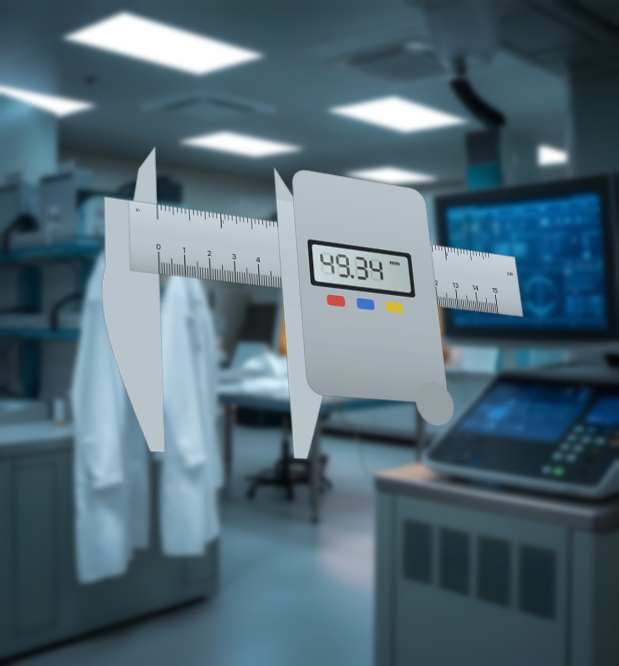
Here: 49.34 mm
